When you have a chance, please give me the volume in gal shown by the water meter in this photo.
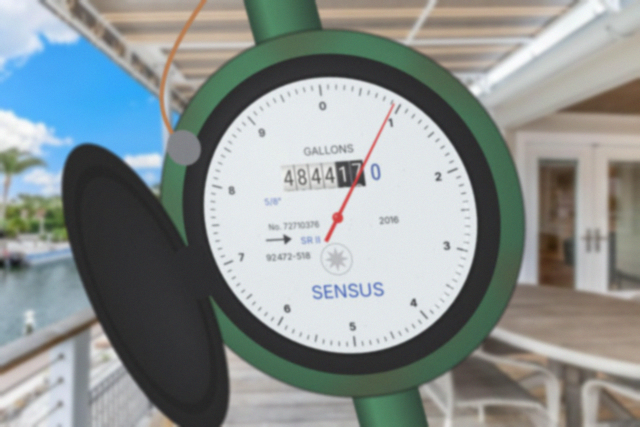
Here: 4844170.9 gal
